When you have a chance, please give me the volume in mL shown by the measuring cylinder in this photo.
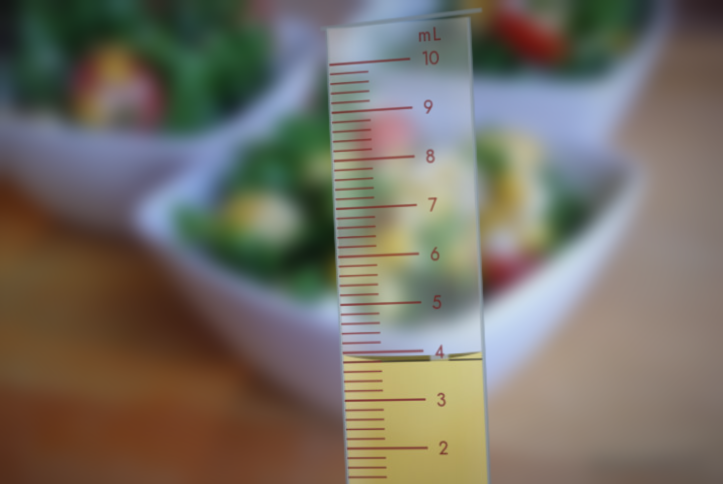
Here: 3.8 mL
